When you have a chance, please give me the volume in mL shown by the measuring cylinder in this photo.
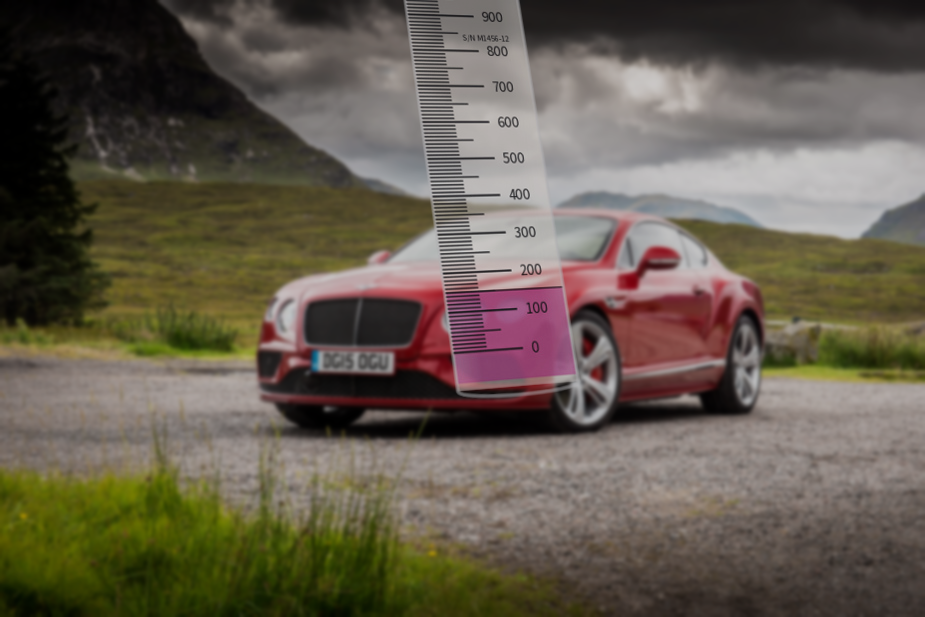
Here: 150 mL
